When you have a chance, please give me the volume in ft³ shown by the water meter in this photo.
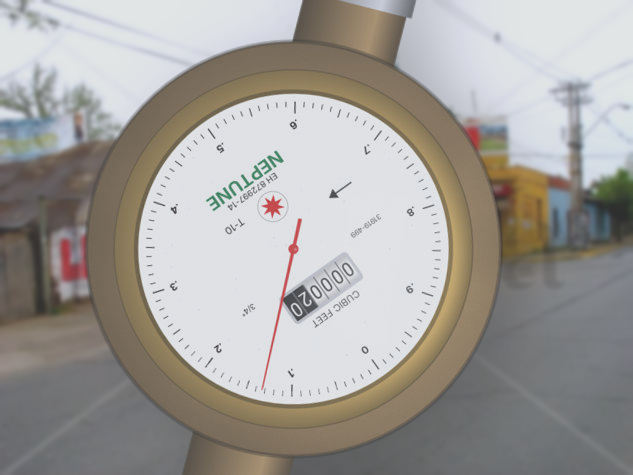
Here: 20.13 ft³
